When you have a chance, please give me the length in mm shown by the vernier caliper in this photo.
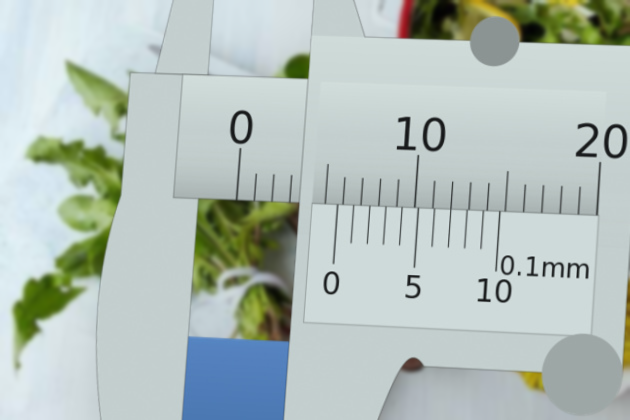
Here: 5.7 mm
